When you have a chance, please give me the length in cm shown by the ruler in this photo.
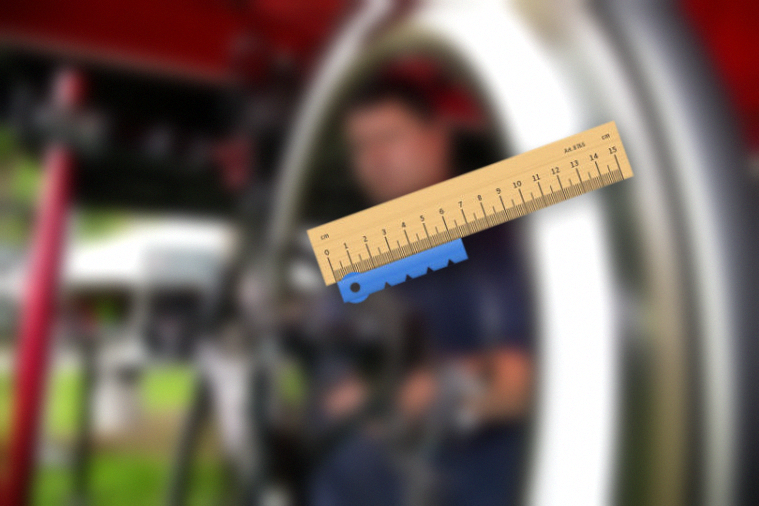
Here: 6.5 cm
